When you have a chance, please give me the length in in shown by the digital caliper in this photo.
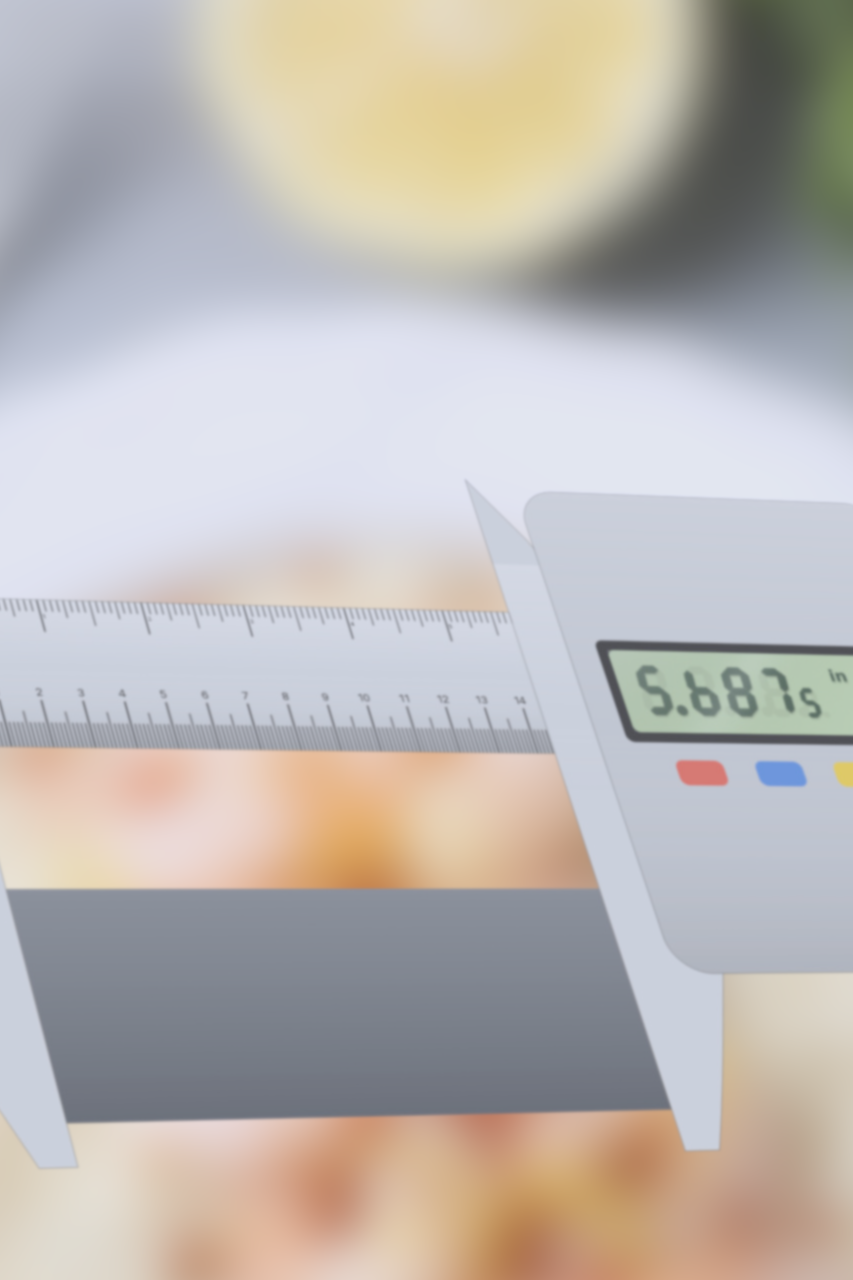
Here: 5.6875 in
